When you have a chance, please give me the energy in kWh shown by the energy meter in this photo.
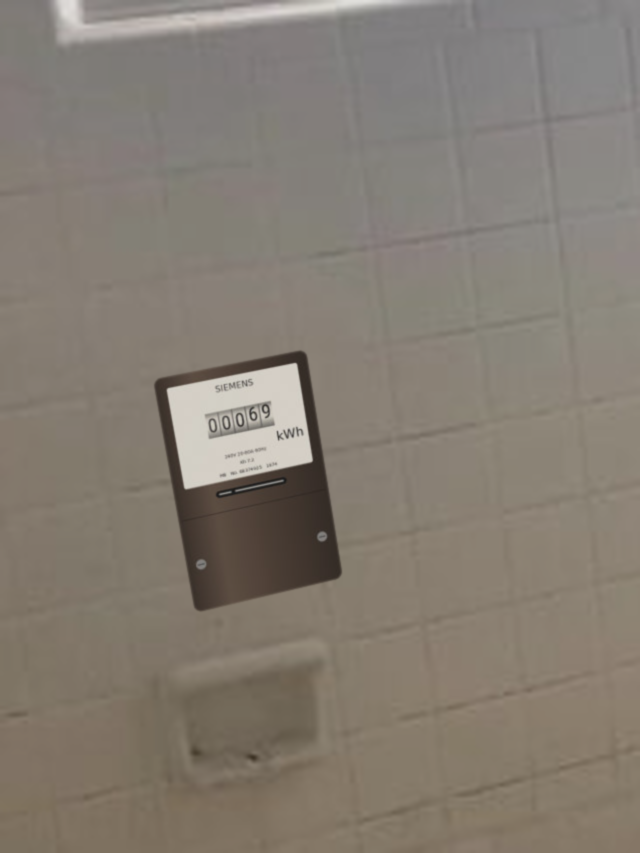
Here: 69 kWh
